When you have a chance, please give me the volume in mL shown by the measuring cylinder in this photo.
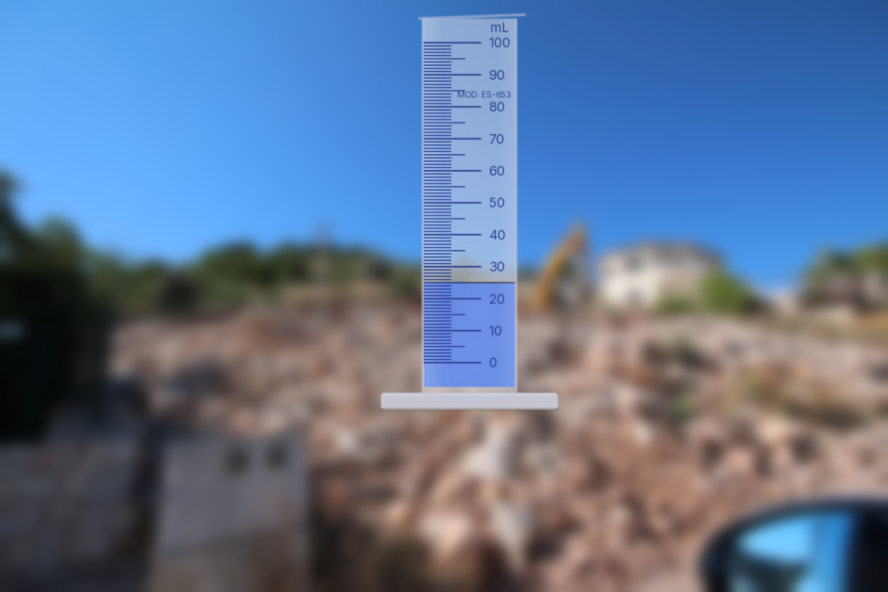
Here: 25 mL
